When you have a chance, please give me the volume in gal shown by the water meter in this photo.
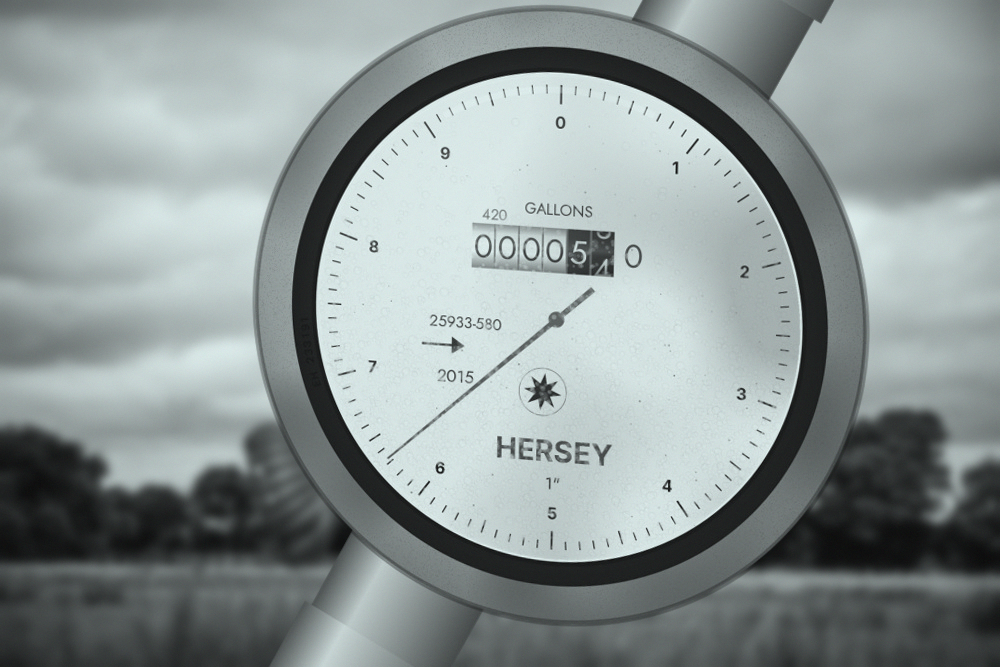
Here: 536.3 gal
